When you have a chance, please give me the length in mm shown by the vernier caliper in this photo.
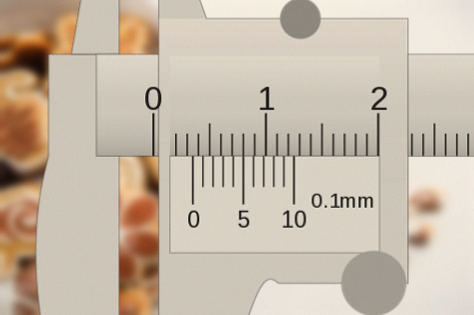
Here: 3.5 mm
